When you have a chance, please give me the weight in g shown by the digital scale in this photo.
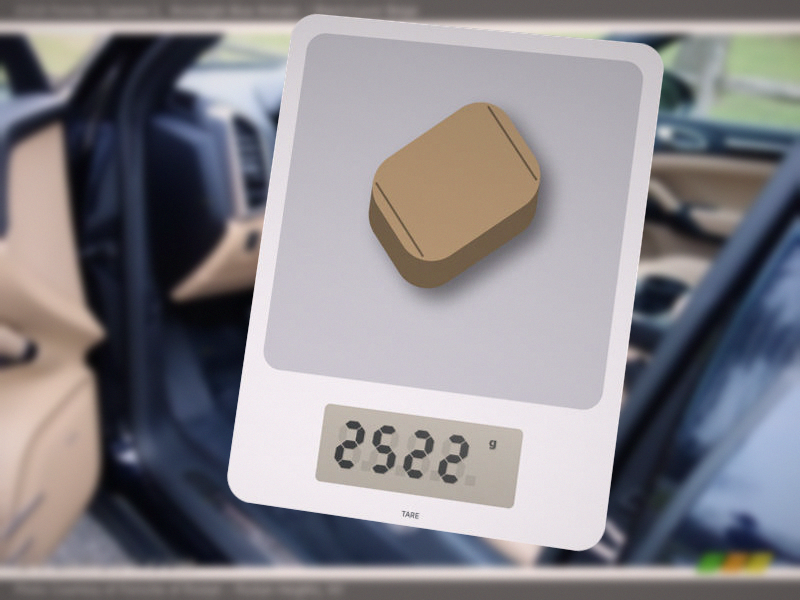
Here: 2522 g
